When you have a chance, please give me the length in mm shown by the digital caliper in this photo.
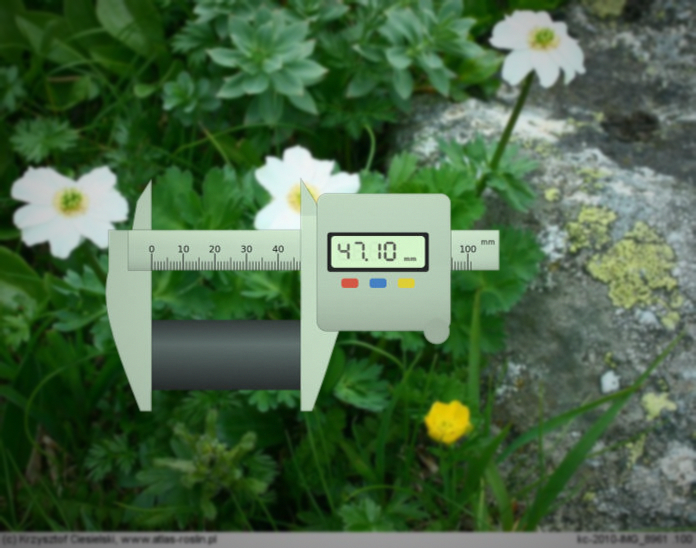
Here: 47.10 mm
